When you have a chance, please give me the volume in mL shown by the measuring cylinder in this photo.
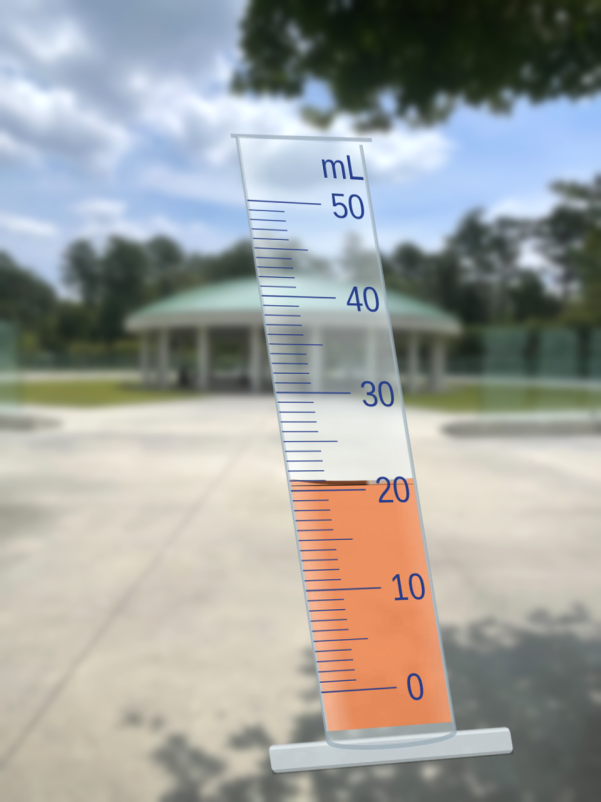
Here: 20.5 mL
